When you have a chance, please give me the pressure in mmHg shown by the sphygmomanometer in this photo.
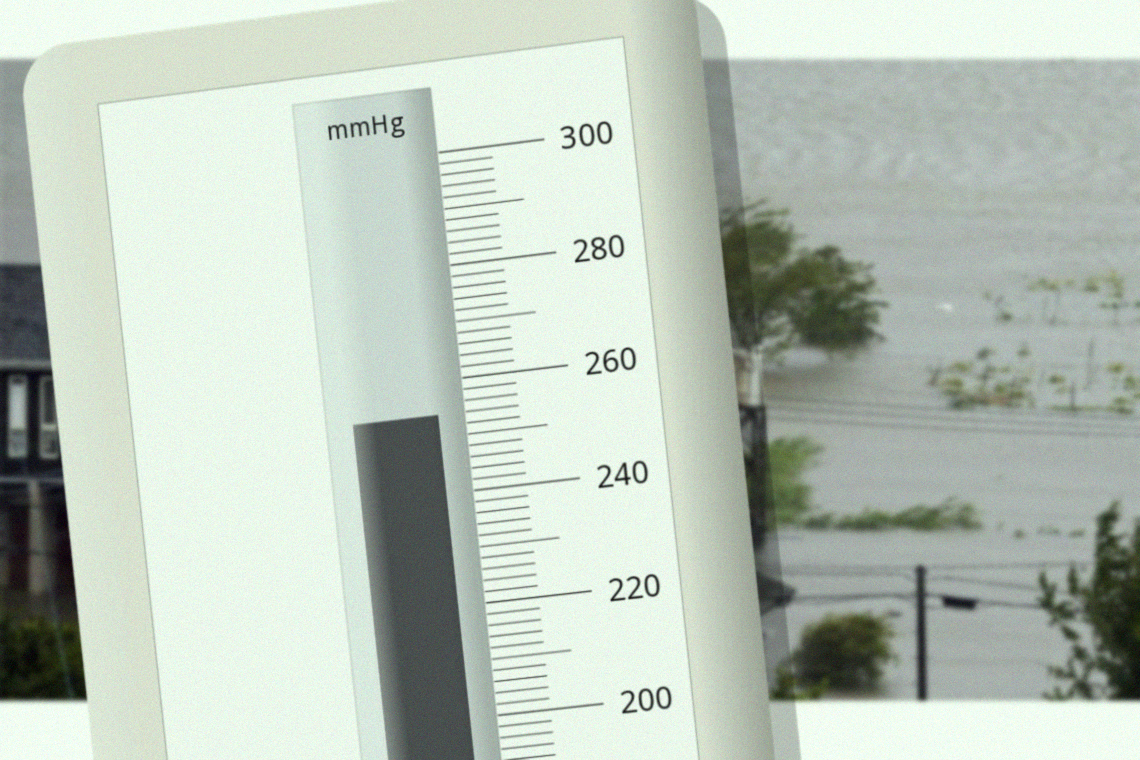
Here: 254 mmHg
